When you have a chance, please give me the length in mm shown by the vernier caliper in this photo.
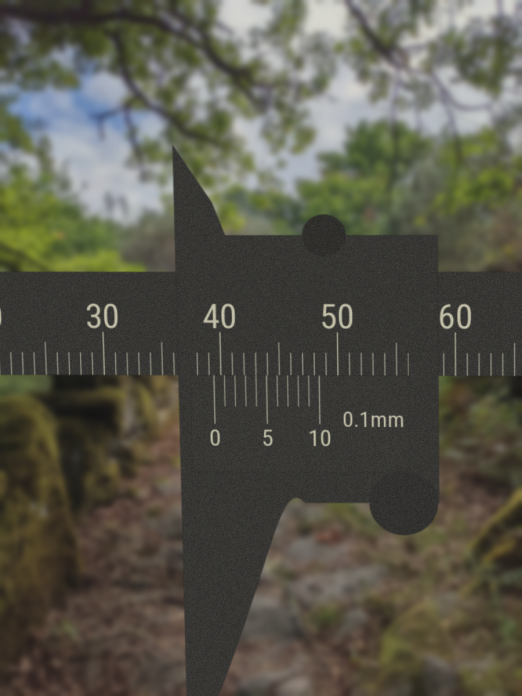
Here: 39.4 mm
